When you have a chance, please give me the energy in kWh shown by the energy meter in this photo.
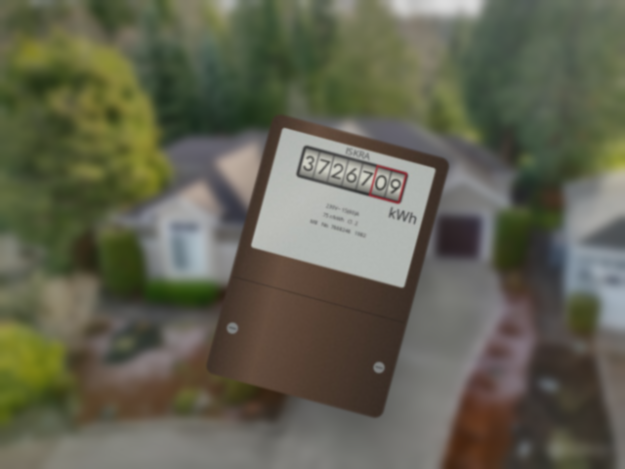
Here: 37267.09 kWh
